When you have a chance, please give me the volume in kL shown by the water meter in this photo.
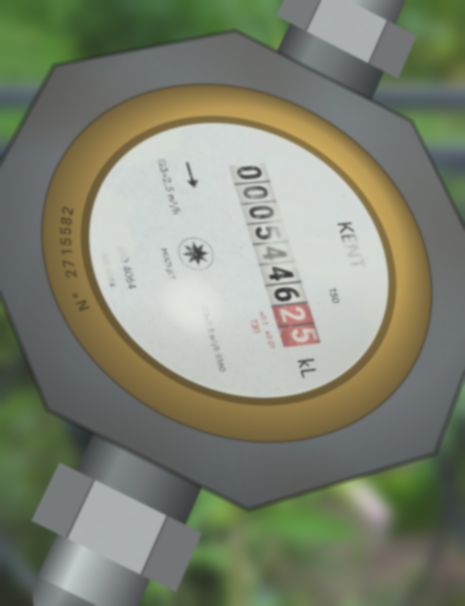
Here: 5446.25 kL
